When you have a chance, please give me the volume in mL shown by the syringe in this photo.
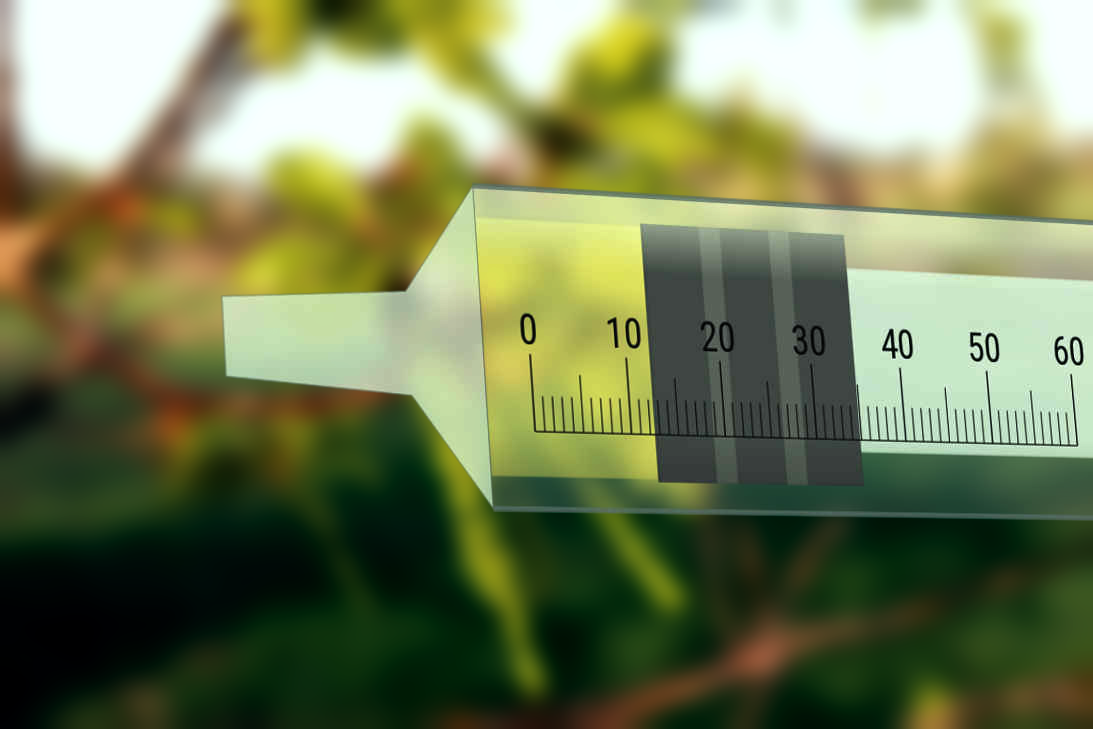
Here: 12.5 mL
